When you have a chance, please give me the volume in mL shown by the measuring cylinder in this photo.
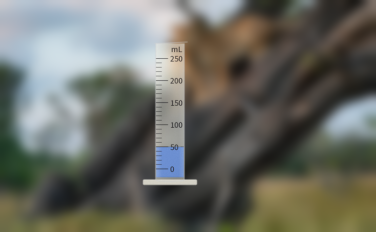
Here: 50 mL
